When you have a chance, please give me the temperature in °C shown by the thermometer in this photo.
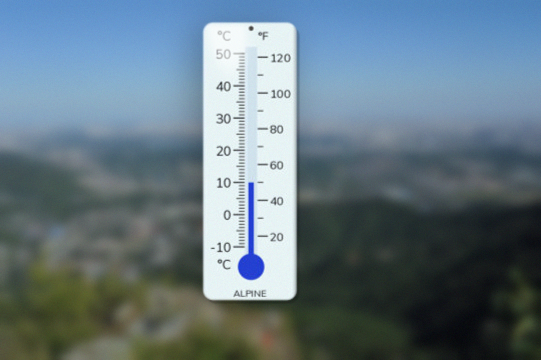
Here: 10 °C
